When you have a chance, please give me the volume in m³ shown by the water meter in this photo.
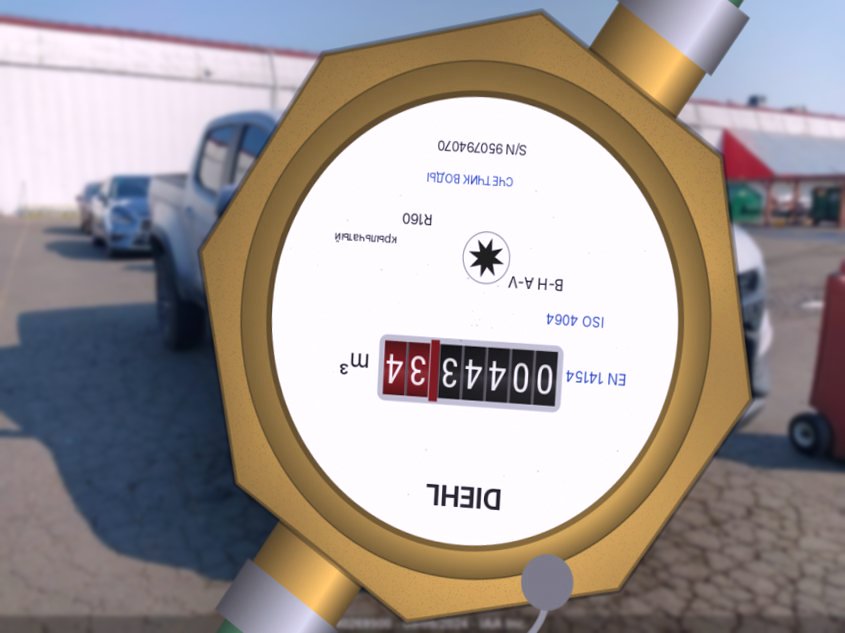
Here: 443.34 m³
